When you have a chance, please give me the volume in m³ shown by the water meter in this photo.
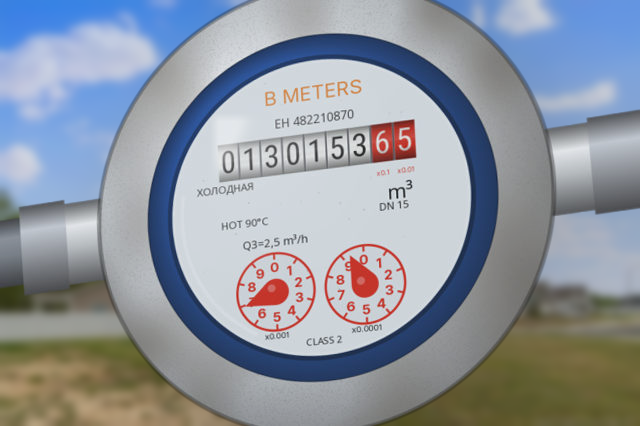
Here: 130153.6569 m³
